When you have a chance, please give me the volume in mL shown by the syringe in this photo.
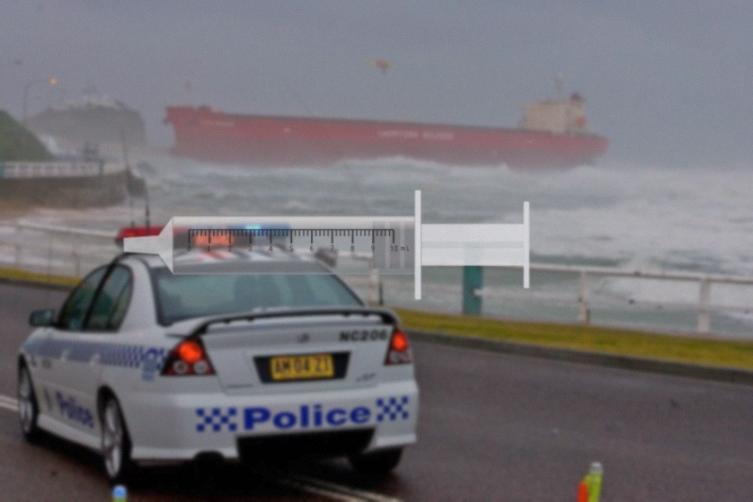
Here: 9 mL
